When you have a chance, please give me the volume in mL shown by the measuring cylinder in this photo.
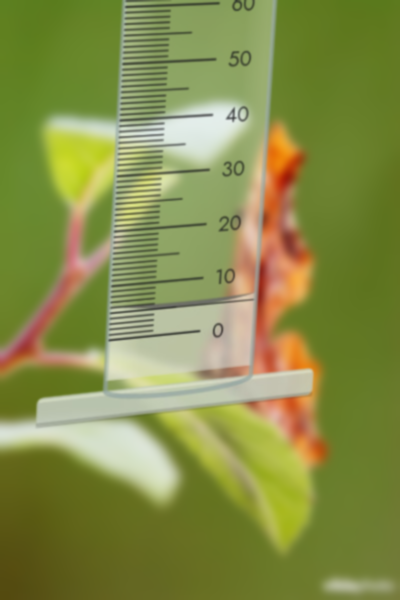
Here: 5 mL
